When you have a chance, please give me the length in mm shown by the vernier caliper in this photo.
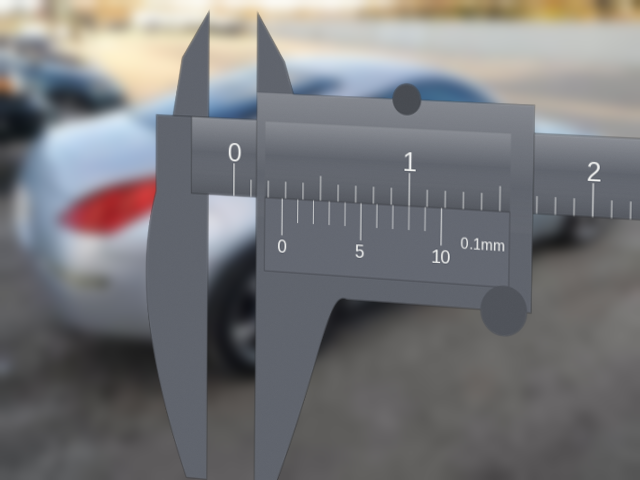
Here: 2.8 mm
